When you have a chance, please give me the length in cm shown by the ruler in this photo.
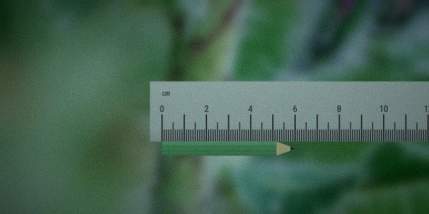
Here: 6 cm
